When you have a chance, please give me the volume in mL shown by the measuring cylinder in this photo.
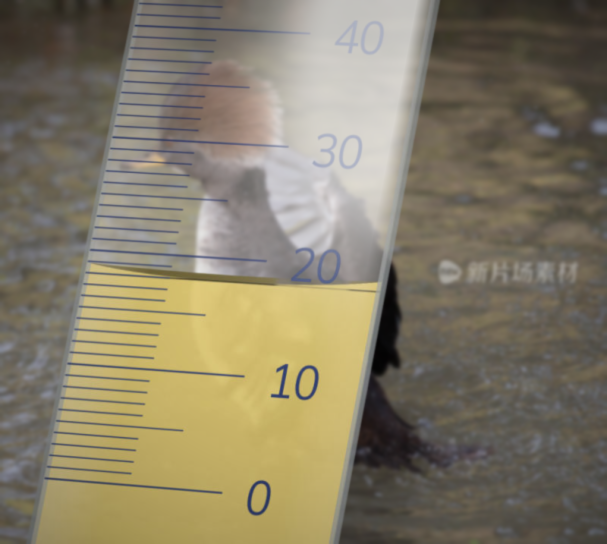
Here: 18 mL
